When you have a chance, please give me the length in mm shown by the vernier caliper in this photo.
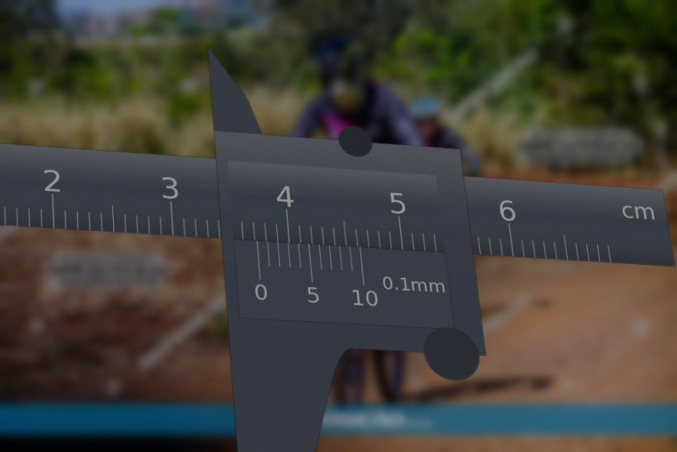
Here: 37.2 mm
